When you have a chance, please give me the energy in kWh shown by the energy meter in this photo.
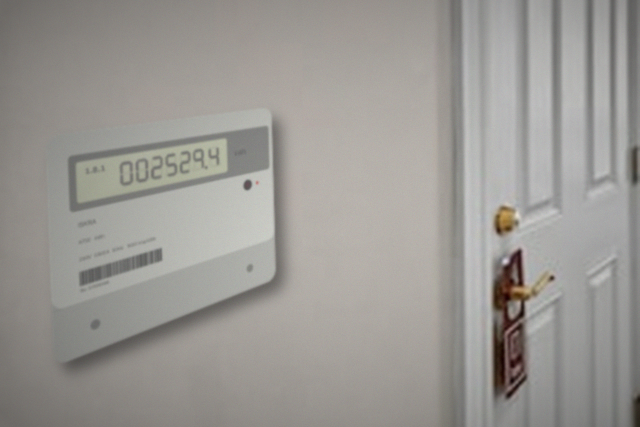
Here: 2529.4 kWh
